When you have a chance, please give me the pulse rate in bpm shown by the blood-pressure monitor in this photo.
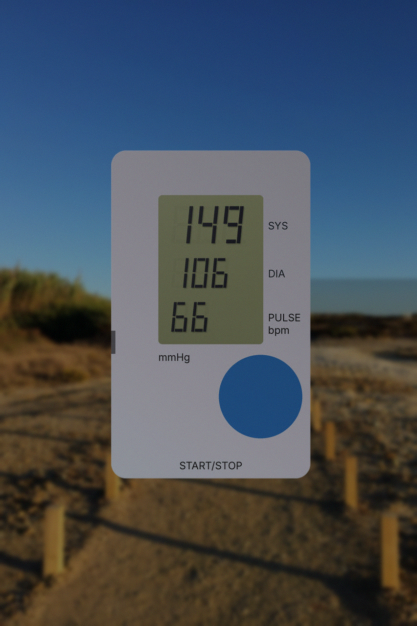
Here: 66 bpm
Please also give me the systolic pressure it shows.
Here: 149 mmHg
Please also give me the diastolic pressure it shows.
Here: 106 mmHg
